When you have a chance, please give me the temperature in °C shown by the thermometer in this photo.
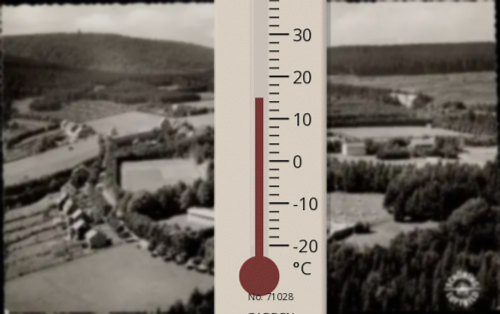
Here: 15 °C
